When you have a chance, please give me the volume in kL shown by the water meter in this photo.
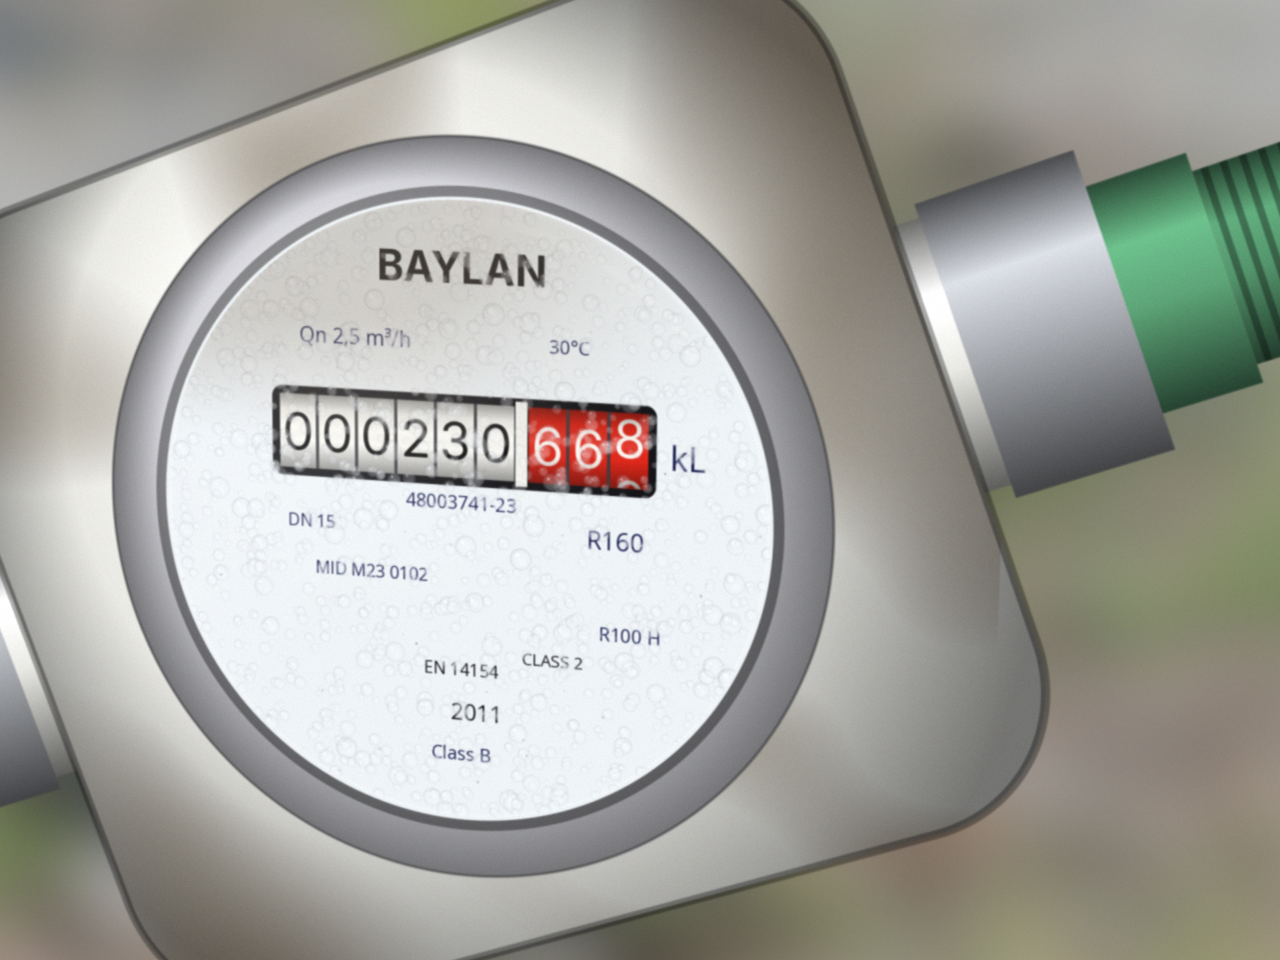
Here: 230.668 kL
